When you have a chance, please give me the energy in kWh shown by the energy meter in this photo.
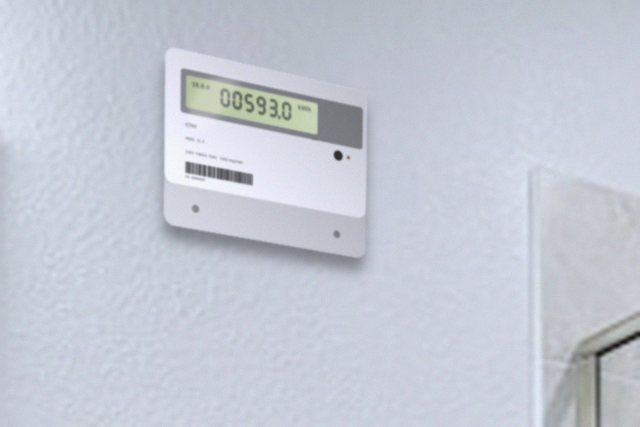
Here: 593.0 kWh
